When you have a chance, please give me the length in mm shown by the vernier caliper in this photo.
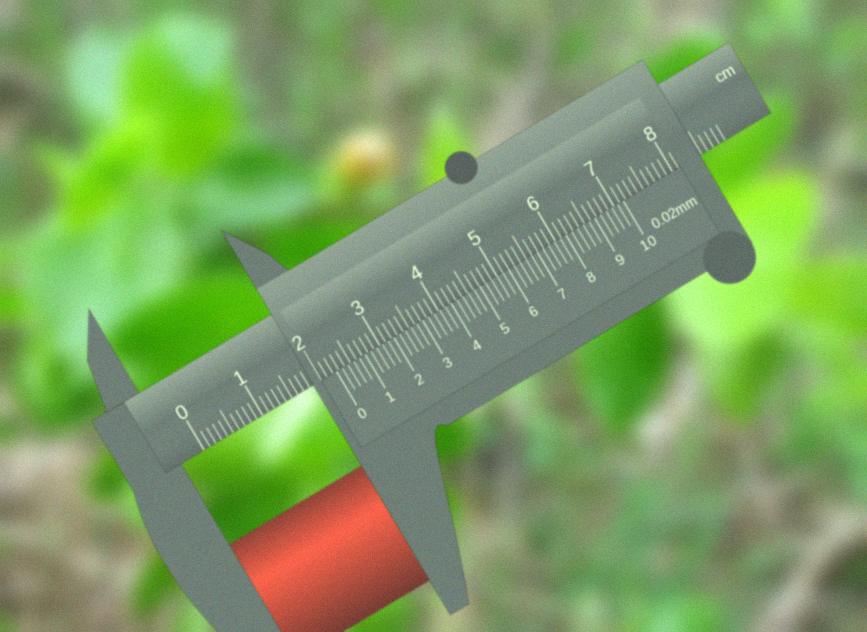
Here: 22.6 mm
